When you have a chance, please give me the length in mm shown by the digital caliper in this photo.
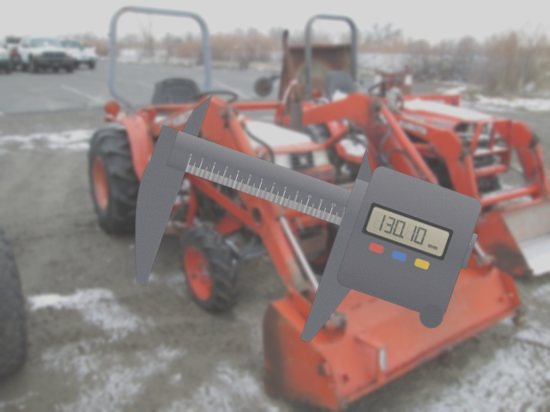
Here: 130.10 mm
